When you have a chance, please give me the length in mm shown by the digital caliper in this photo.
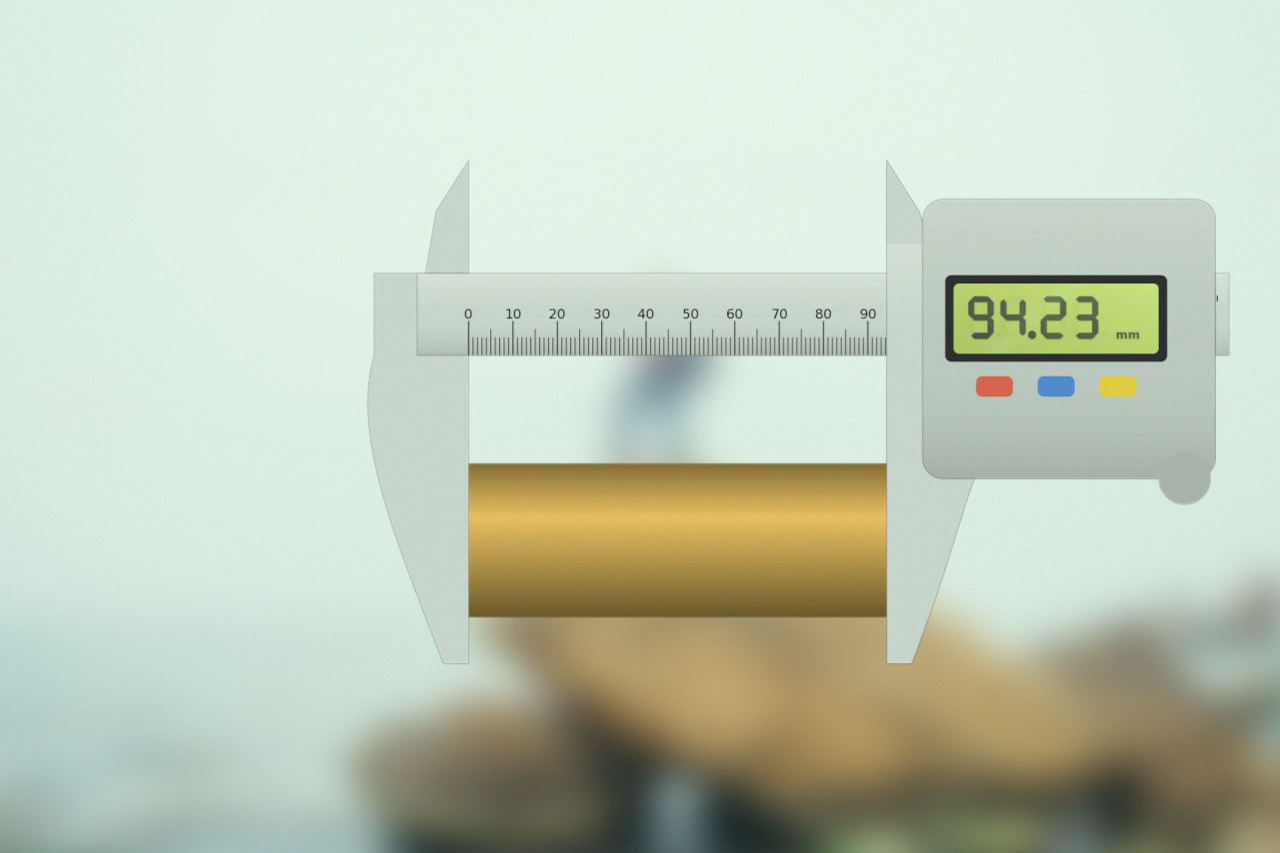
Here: 94.23 mm
